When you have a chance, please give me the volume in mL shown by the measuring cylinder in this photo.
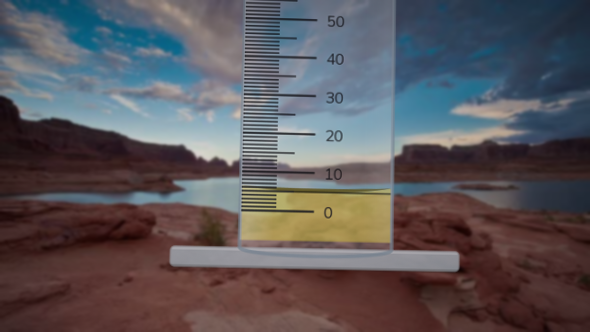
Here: 5 mL
